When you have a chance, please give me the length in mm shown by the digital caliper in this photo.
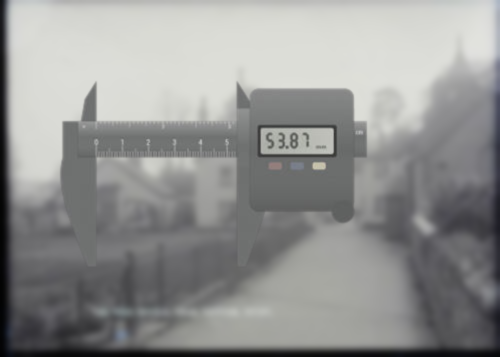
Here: 53.87 mm
